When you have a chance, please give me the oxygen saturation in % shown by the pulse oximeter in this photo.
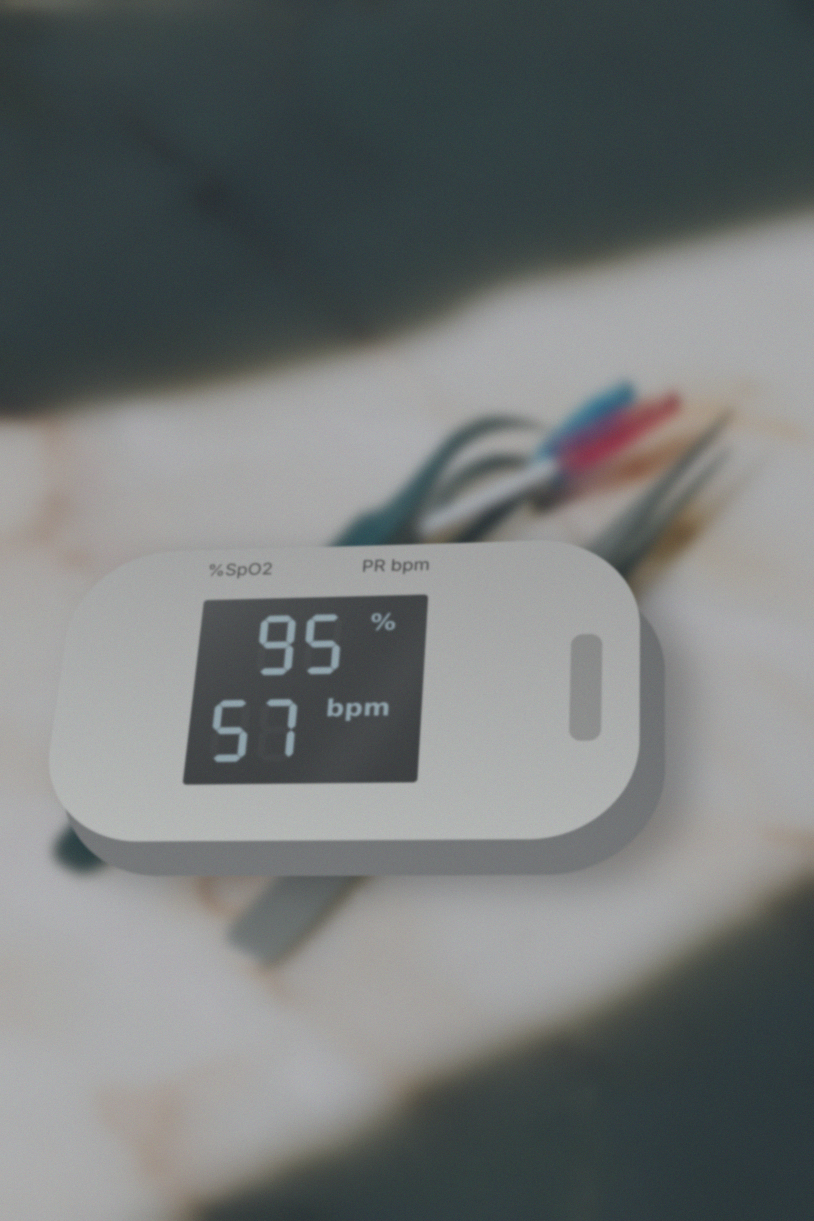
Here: 95 %
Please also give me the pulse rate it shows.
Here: 57 bpm
